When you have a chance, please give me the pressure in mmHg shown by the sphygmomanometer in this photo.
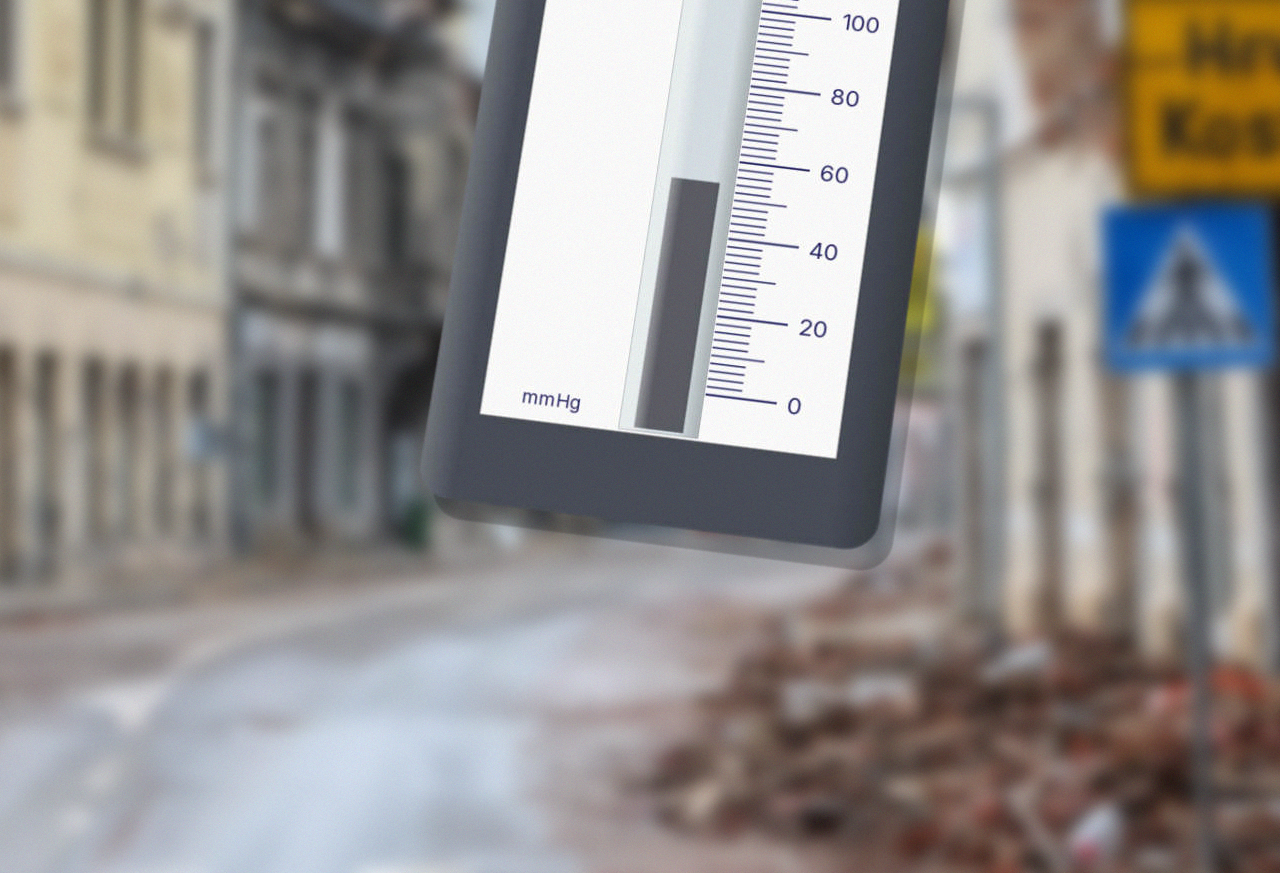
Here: 54 mmHg
